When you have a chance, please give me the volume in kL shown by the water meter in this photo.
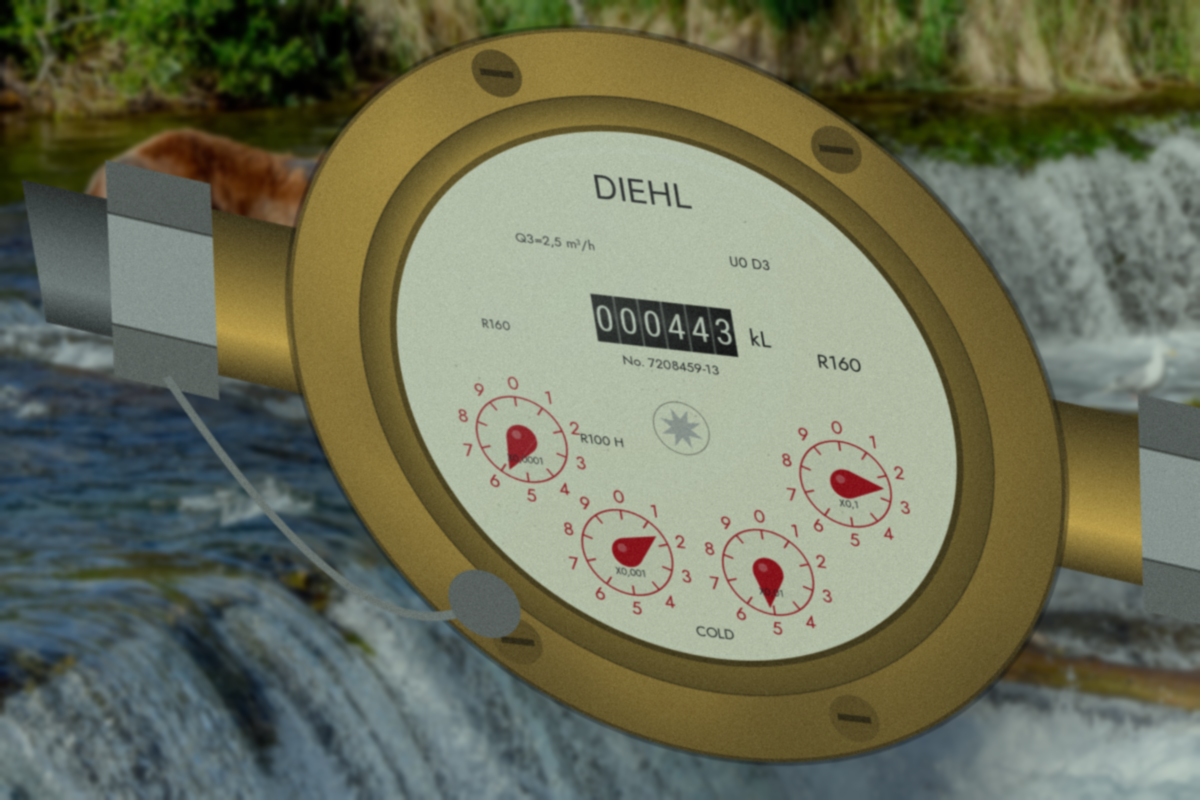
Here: 443.2515 kL
